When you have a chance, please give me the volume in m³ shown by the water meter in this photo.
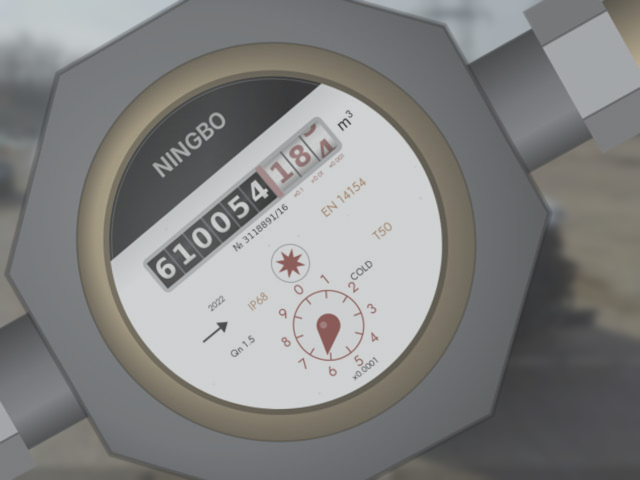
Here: 610054.1836 m³
